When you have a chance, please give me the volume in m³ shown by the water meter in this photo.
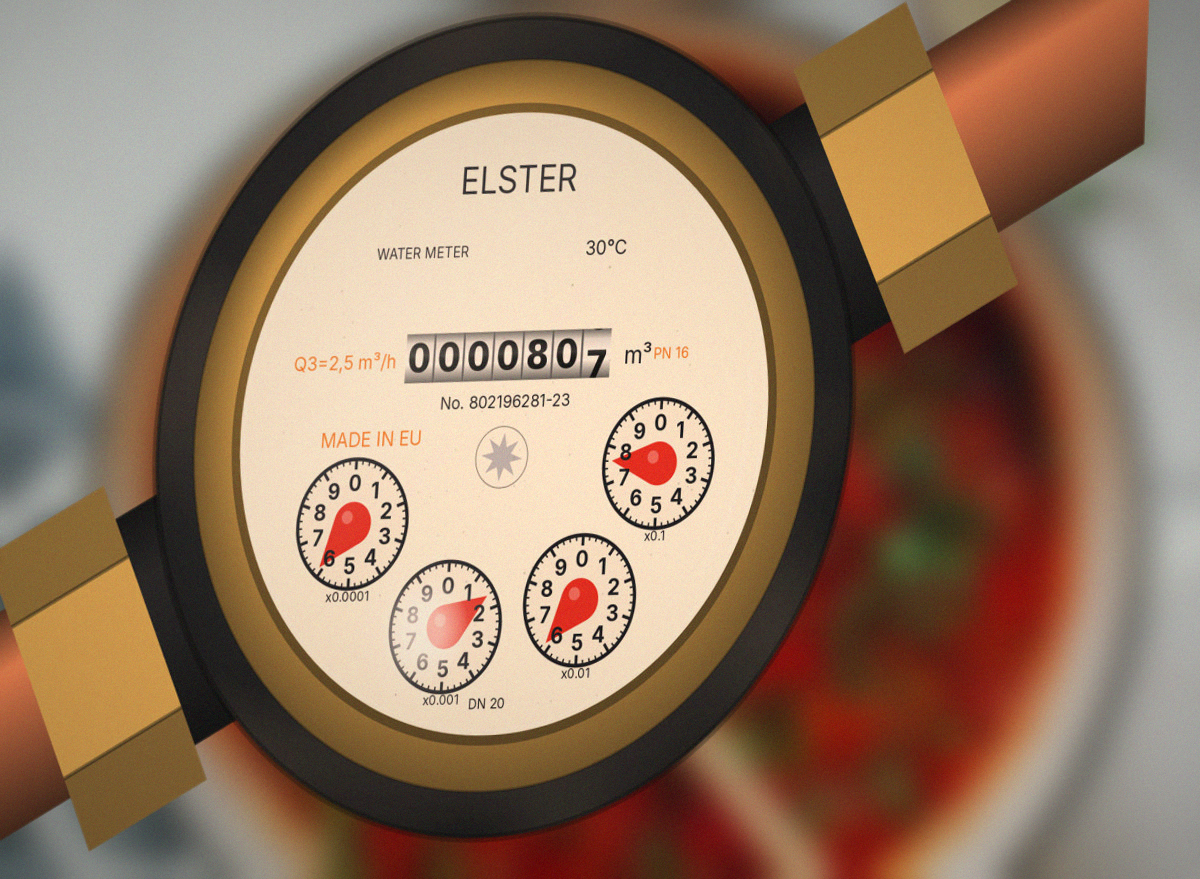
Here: 806.7616 m³
